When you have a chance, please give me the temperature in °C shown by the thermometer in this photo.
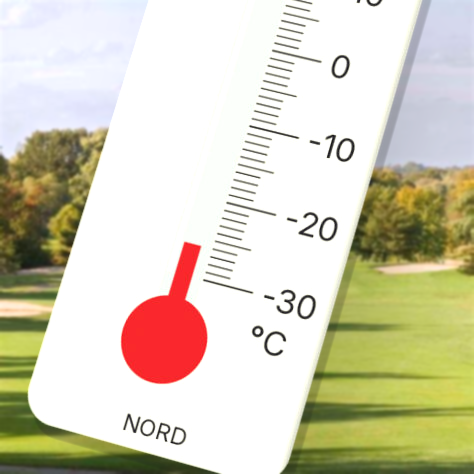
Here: -26 °C
